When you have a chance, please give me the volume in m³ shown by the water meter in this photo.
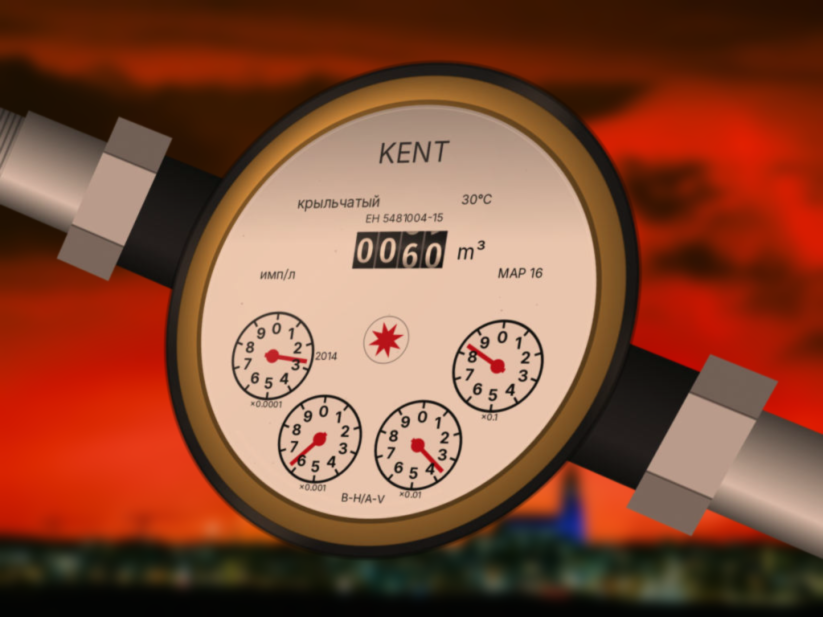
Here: 59.8362 m³
